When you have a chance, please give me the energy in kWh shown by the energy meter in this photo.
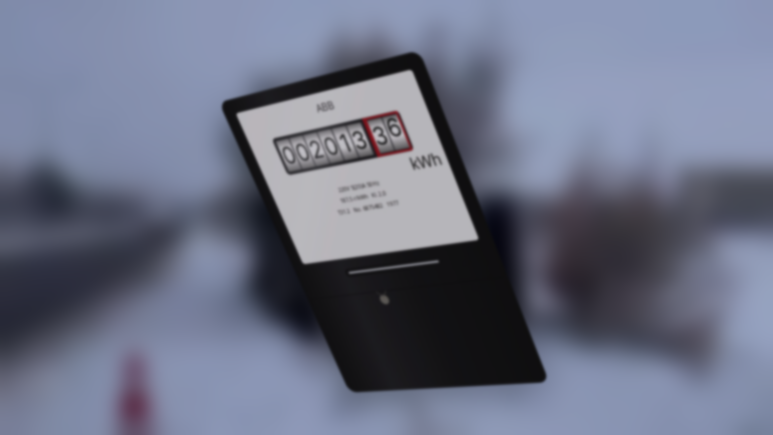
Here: 2013.36 kWh
